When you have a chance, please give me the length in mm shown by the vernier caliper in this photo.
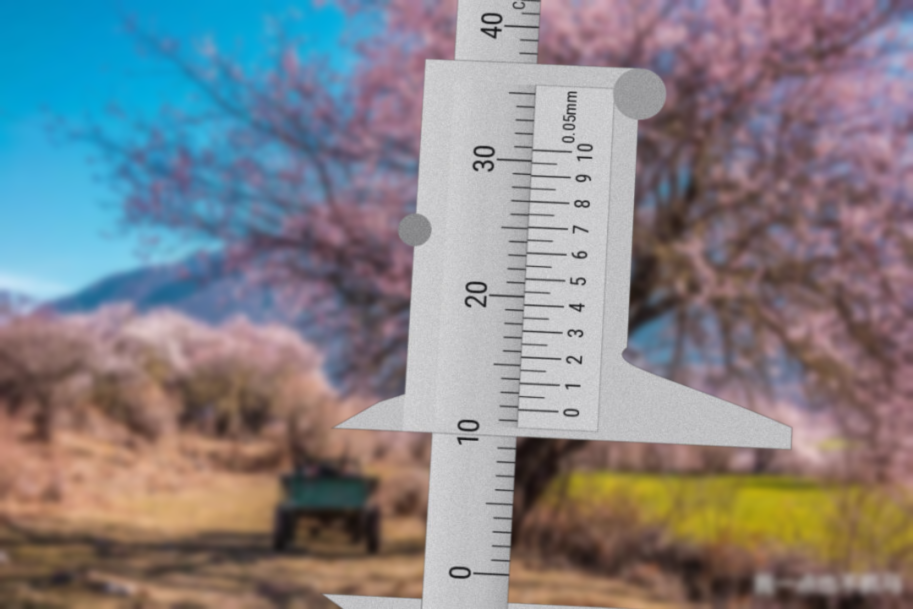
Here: 11.8 mm
